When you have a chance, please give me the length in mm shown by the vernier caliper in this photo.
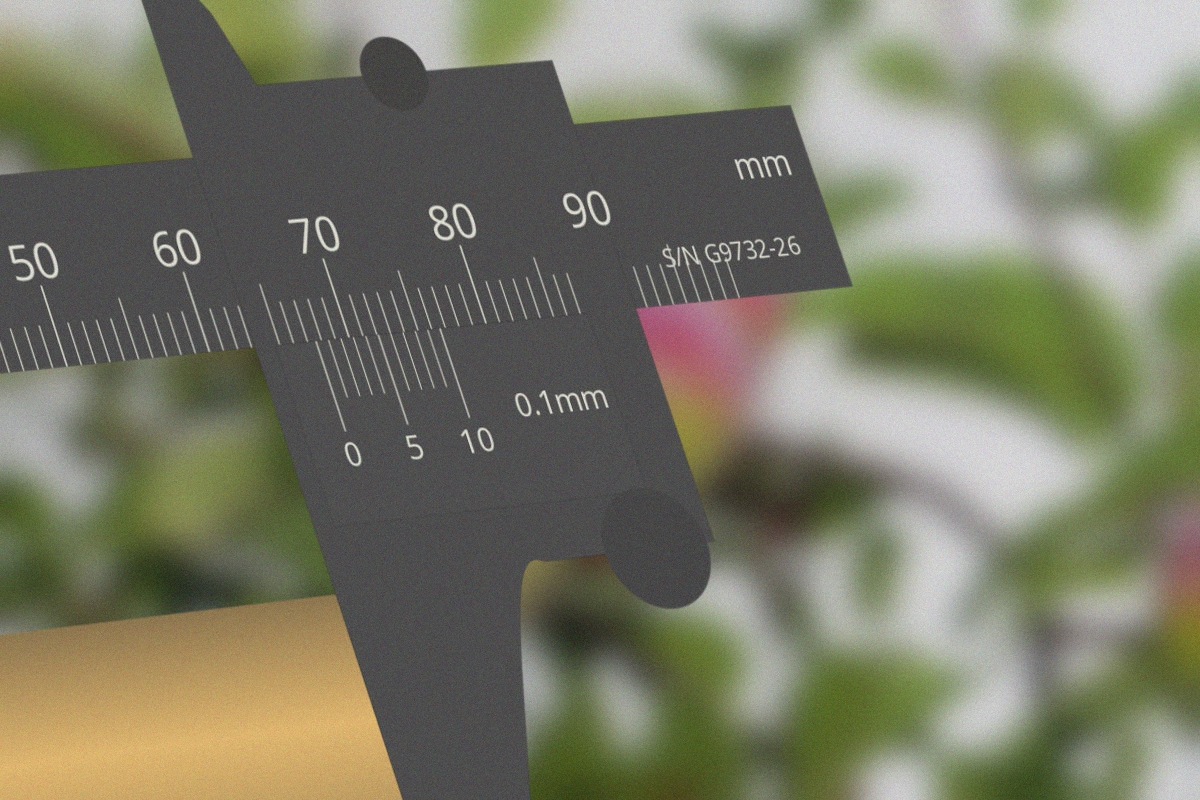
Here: 67.6 mm
